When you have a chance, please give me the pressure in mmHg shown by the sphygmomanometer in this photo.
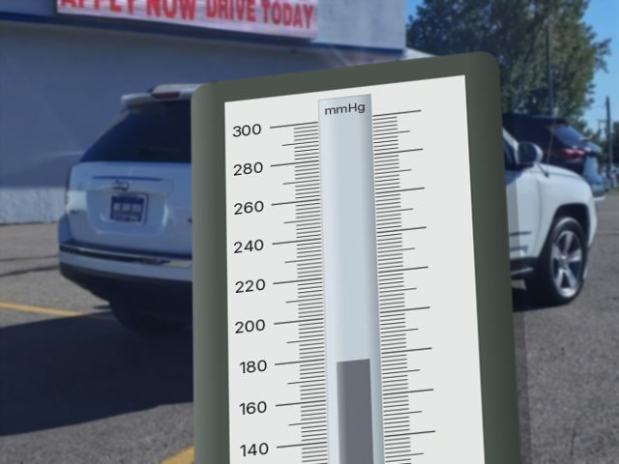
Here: 178 mmHg
